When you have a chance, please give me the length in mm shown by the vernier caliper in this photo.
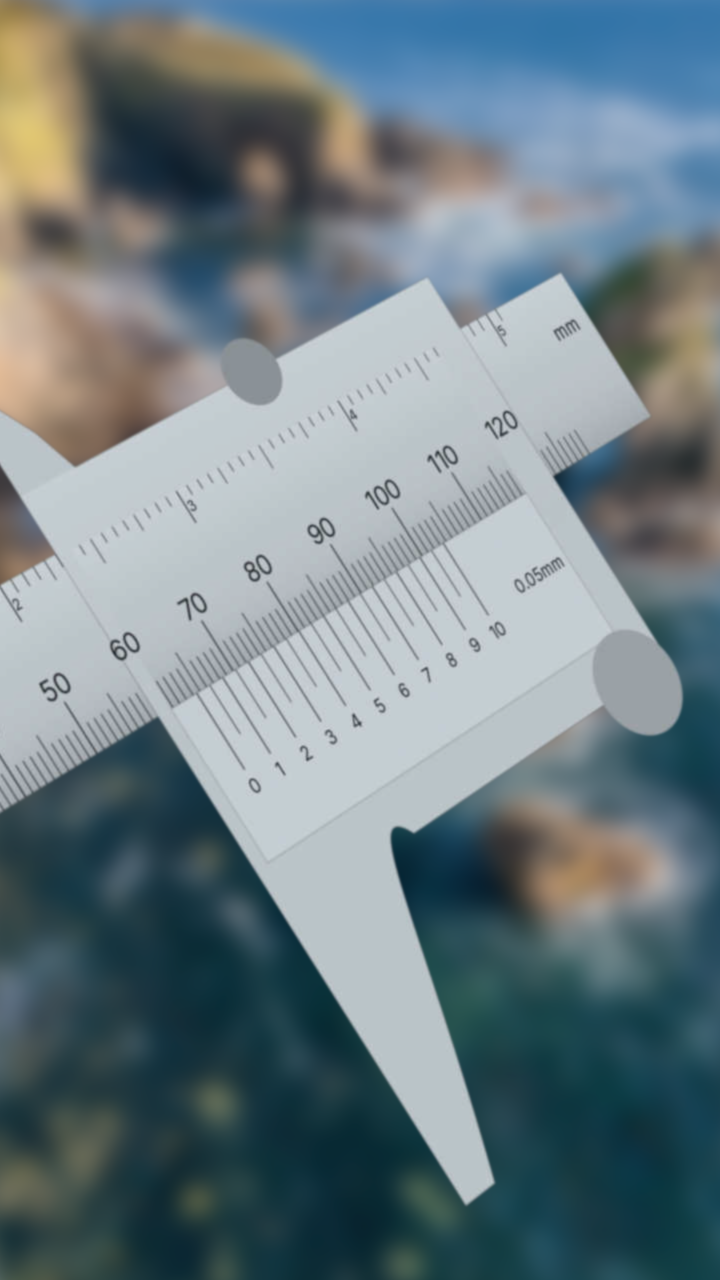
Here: 64.5 mm
